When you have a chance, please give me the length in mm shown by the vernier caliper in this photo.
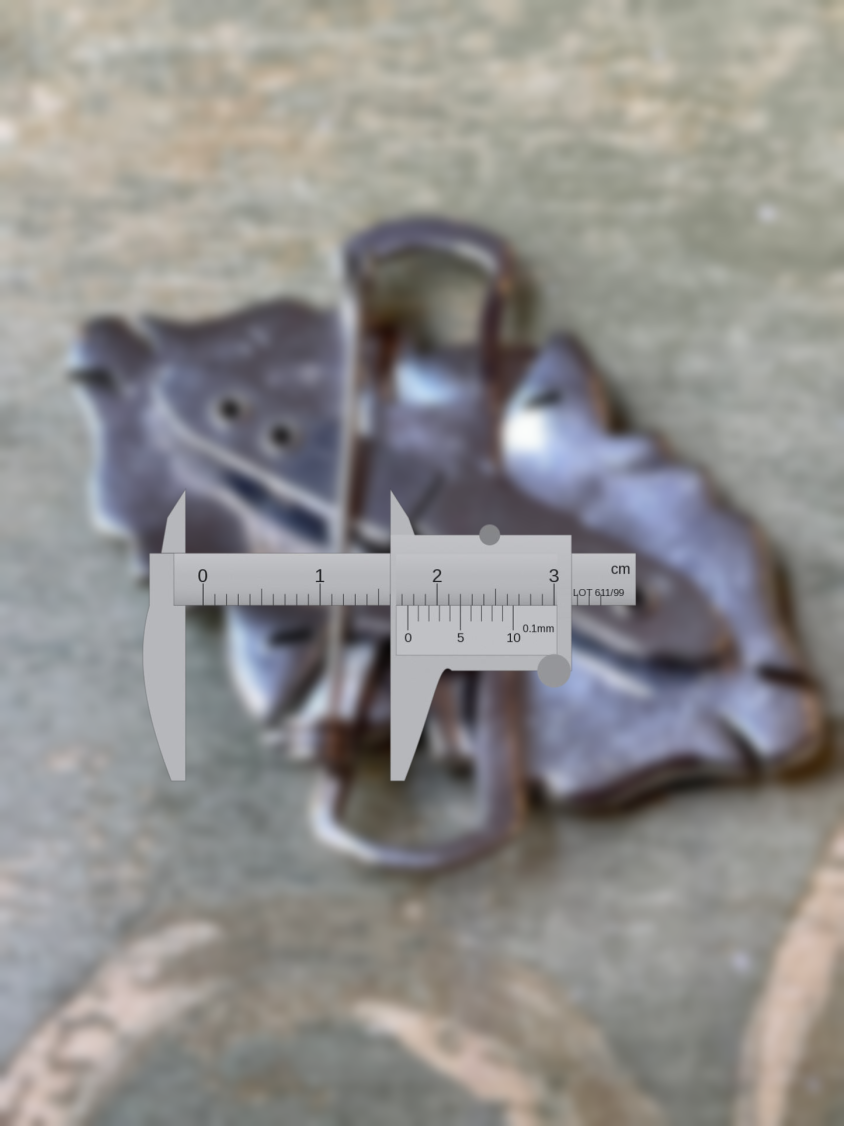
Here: 17.5 mm
